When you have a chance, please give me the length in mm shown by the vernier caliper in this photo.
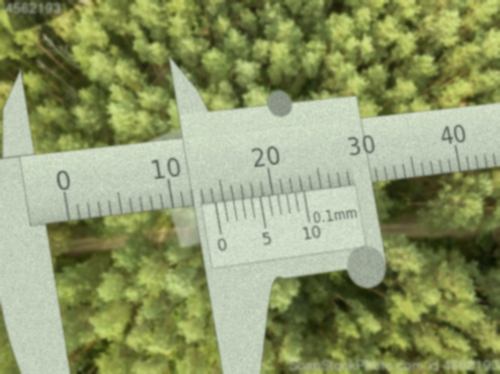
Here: 14.2 mm
